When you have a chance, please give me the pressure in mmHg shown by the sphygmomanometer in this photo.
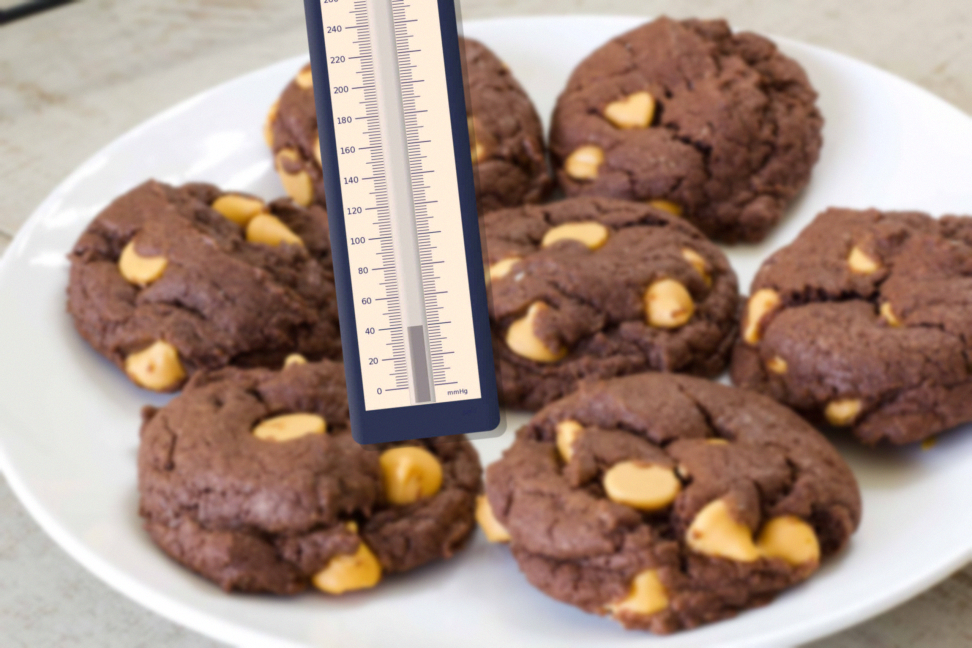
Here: 40 mmHg
